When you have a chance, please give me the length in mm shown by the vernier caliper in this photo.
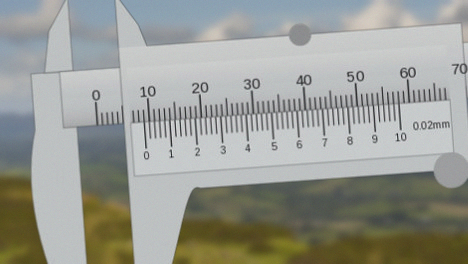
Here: 9.0 mm
